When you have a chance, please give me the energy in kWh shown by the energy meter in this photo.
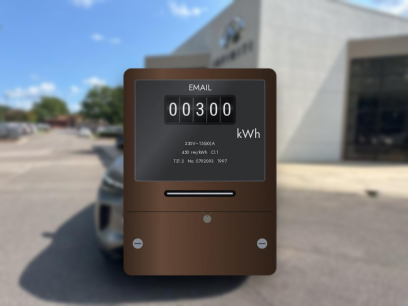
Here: 300 kWh
